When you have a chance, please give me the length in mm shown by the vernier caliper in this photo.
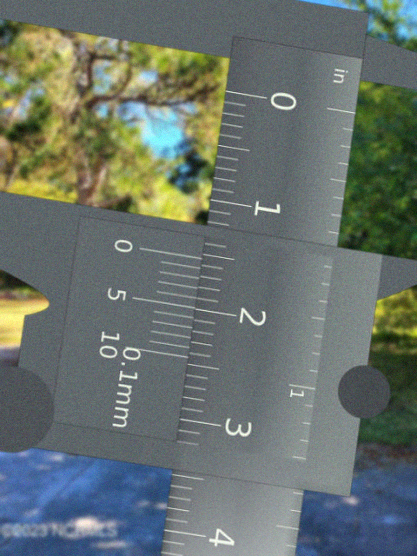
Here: 15.4 mm
